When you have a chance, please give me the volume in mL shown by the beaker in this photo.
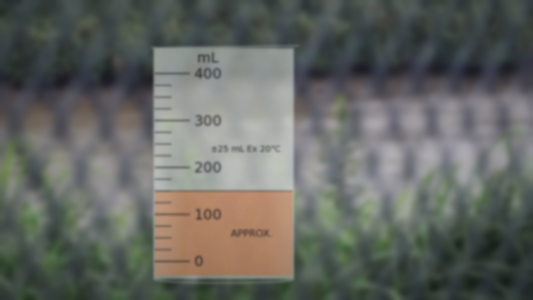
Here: 150 mL
